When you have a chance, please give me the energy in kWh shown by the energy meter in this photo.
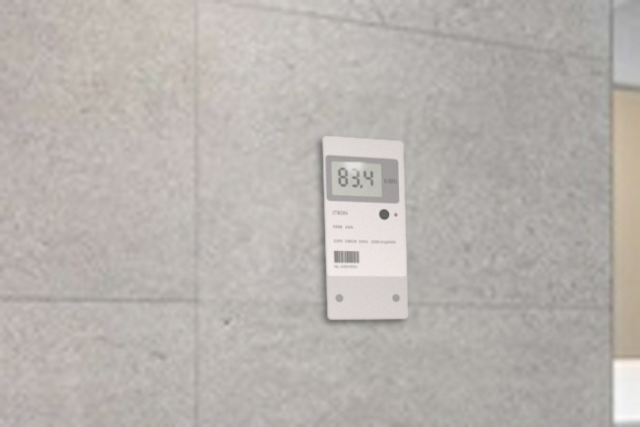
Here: 83.4 kWh
